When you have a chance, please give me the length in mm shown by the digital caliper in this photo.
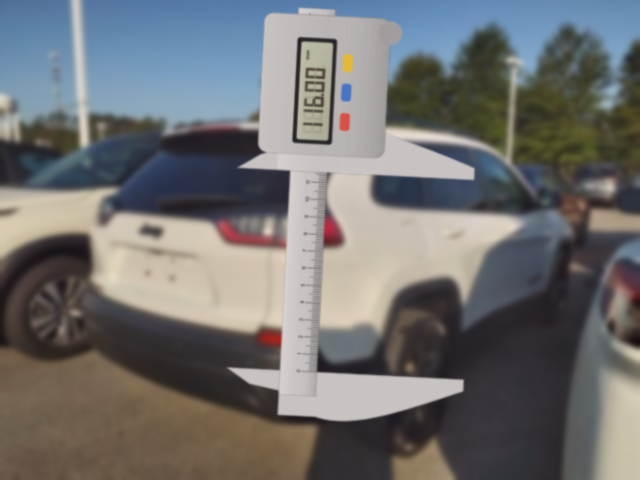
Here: 116.00 mm
